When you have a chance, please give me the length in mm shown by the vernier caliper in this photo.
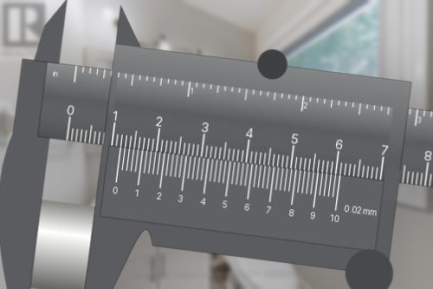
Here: 12.0 mm
